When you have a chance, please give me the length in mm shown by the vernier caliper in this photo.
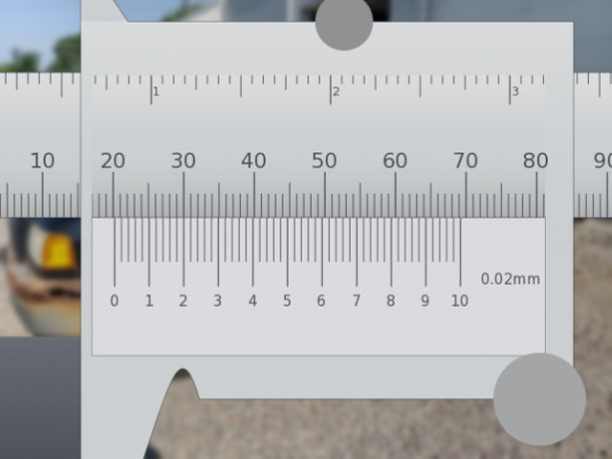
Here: 20.2 mm
